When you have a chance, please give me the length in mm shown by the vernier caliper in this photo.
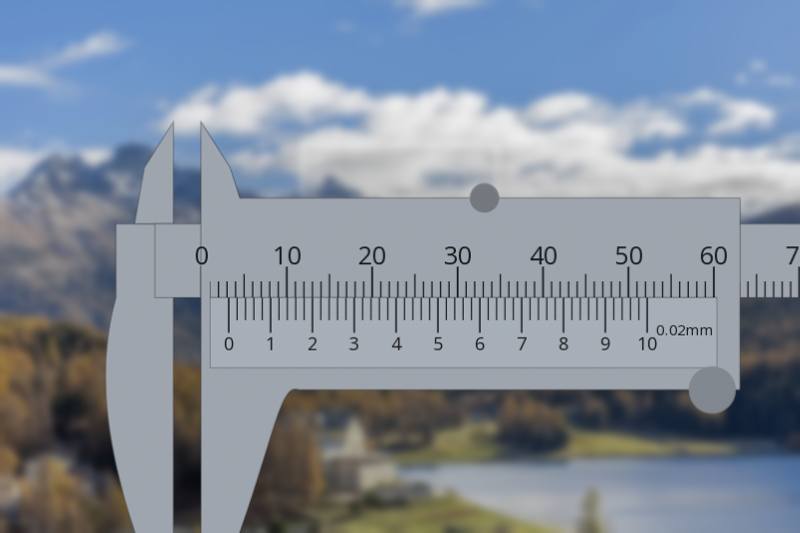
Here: 3.2 mm
